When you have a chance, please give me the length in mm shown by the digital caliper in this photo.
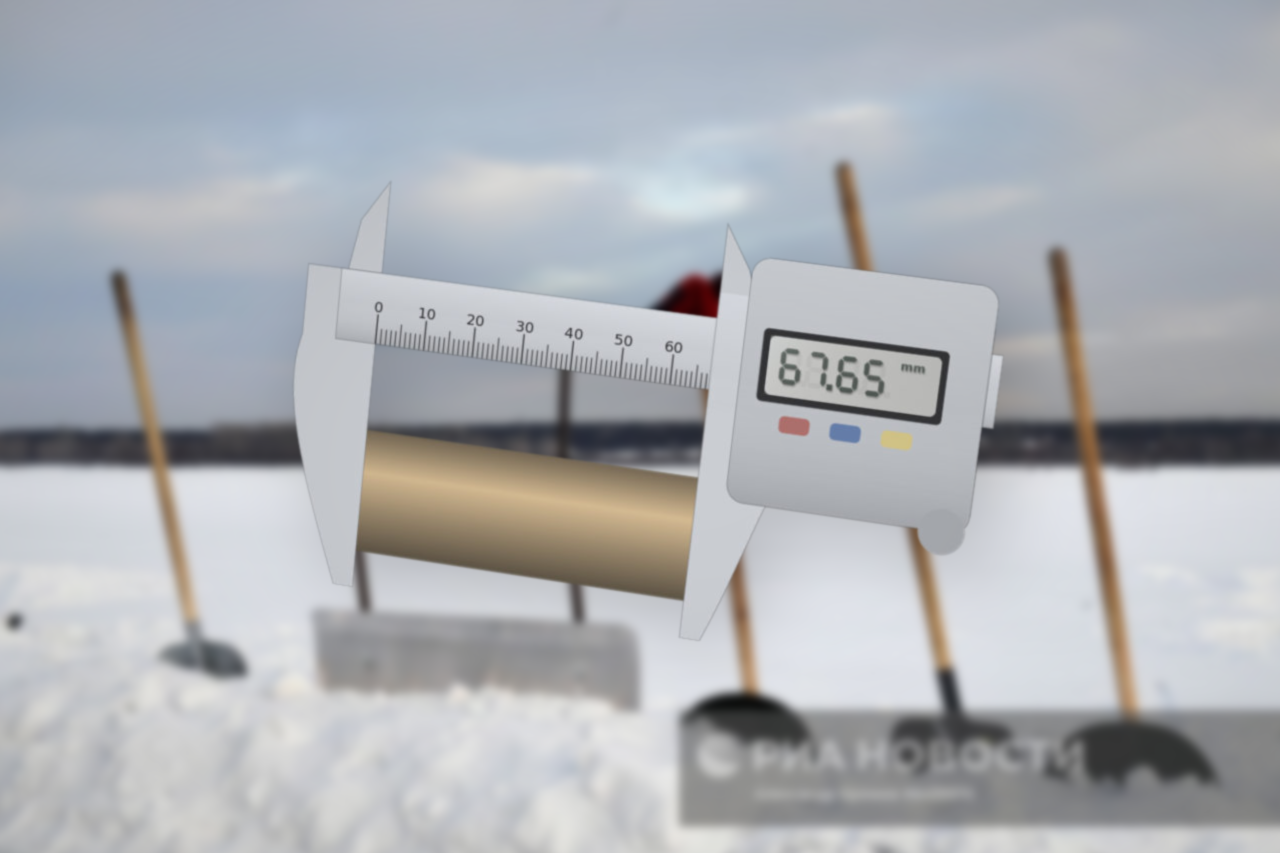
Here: 67.65 mm
